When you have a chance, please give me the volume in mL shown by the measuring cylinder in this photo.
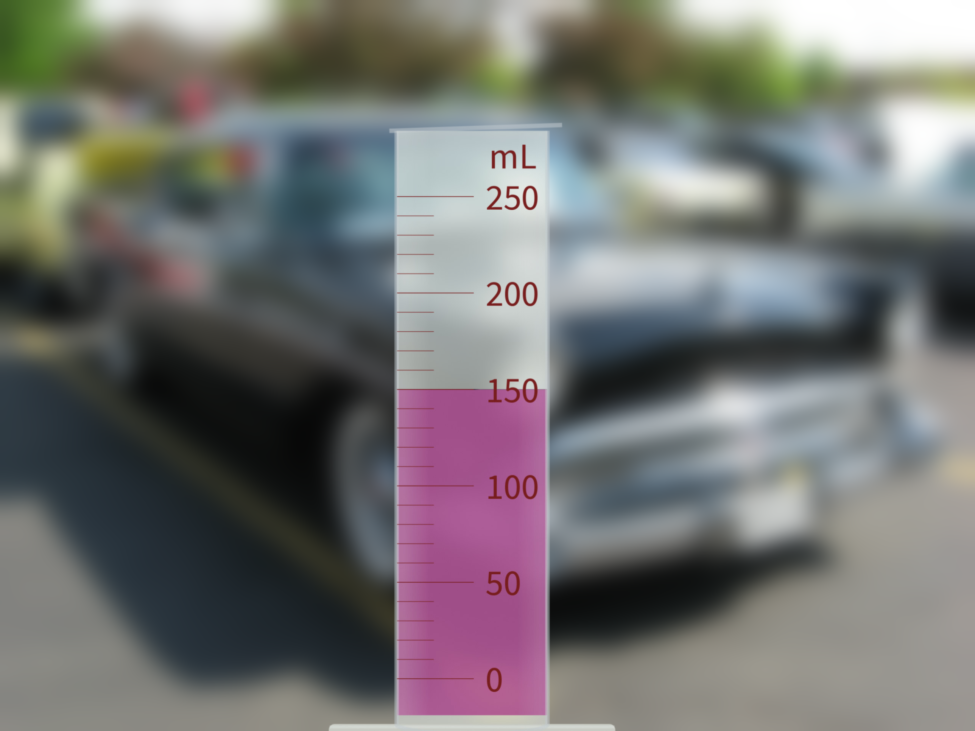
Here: 150 mL
